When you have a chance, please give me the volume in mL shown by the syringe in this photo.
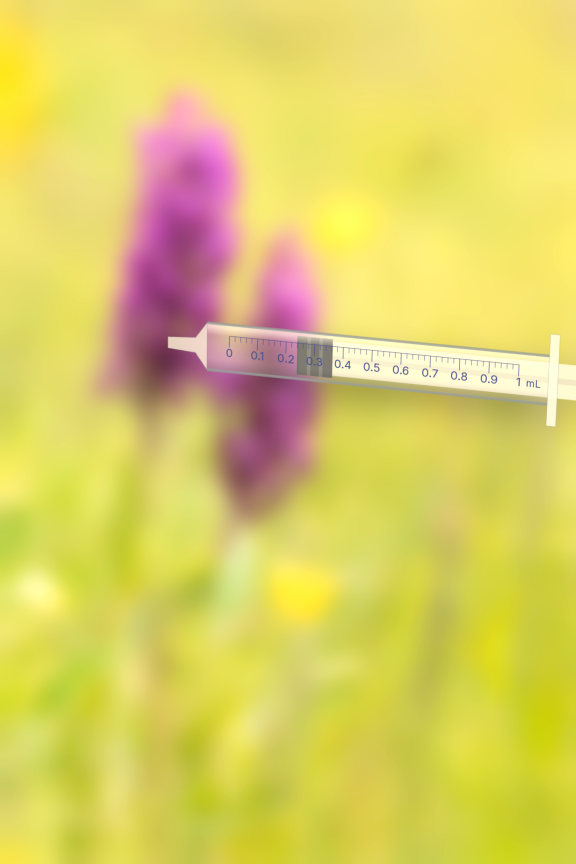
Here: 0.24 mL
